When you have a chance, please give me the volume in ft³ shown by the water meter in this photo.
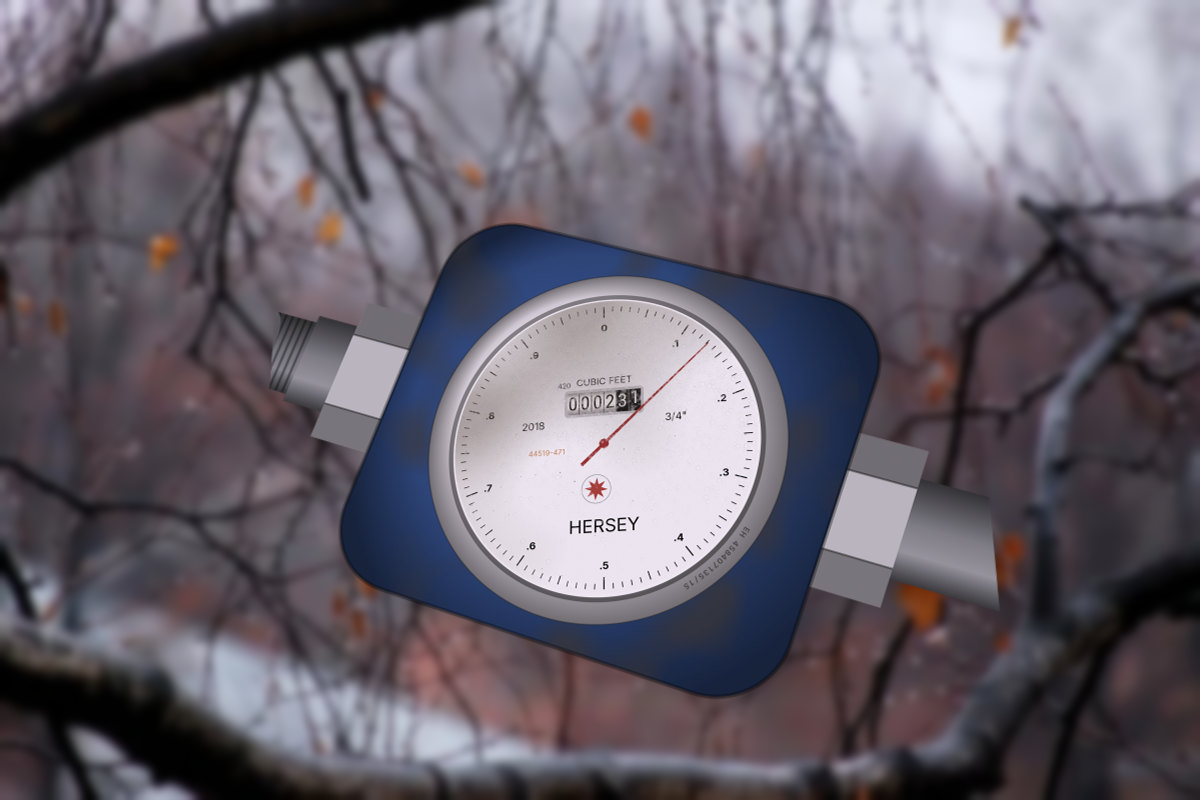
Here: 231.13 ft³
